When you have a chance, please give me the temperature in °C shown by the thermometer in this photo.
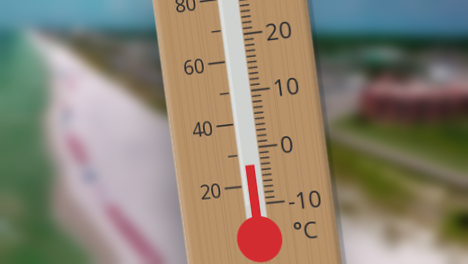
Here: -3 °C
